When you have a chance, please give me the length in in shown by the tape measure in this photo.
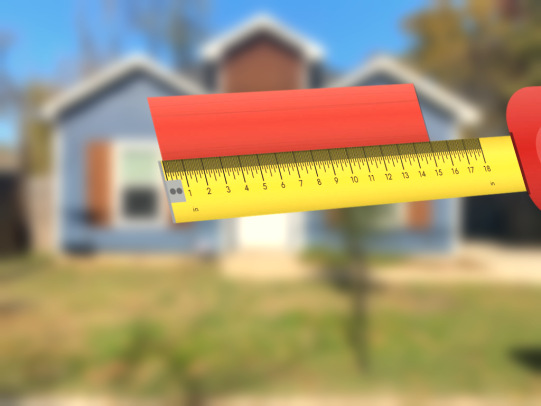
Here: 15 in
